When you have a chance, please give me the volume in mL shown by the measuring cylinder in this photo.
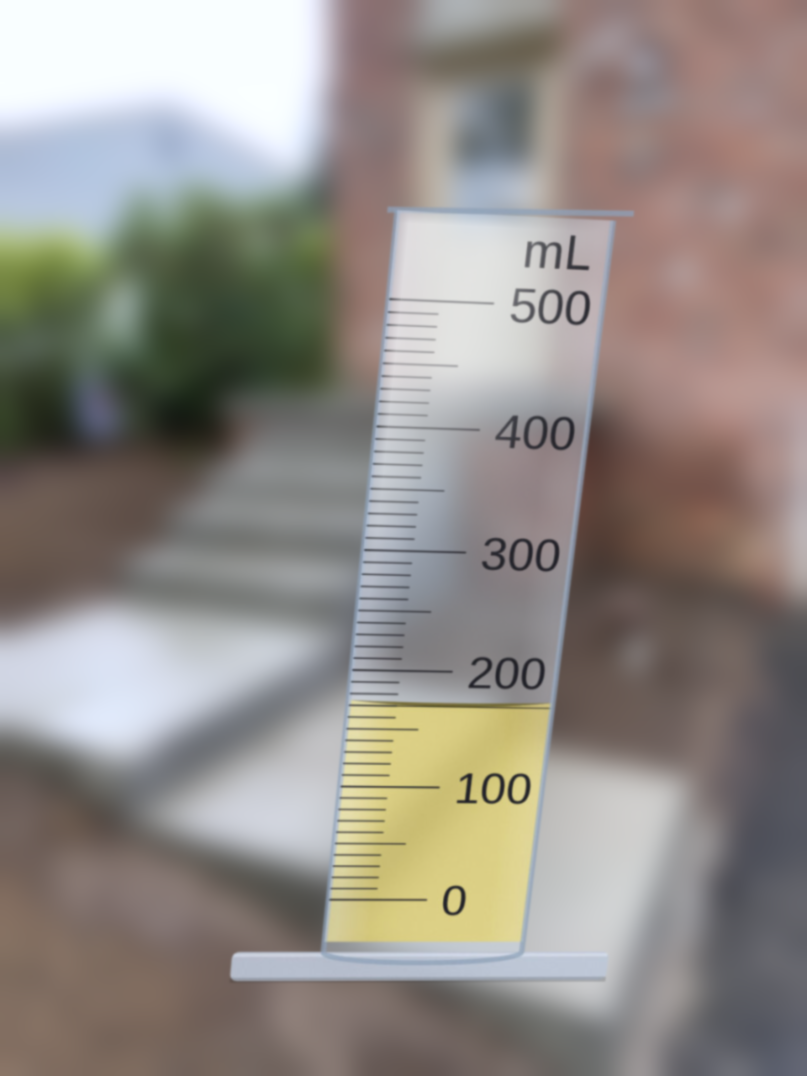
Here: 170 mL
